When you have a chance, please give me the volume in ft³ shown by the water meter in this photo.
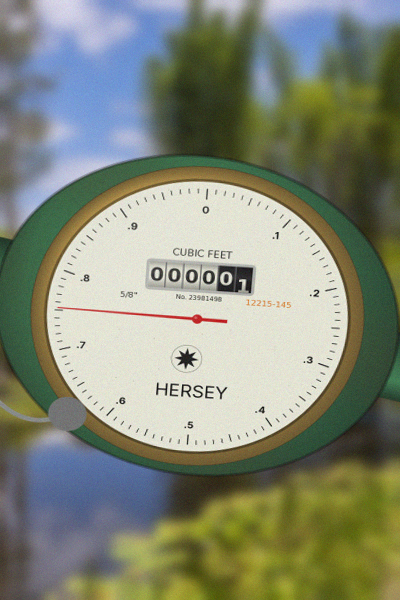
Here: 0.75 ft³
